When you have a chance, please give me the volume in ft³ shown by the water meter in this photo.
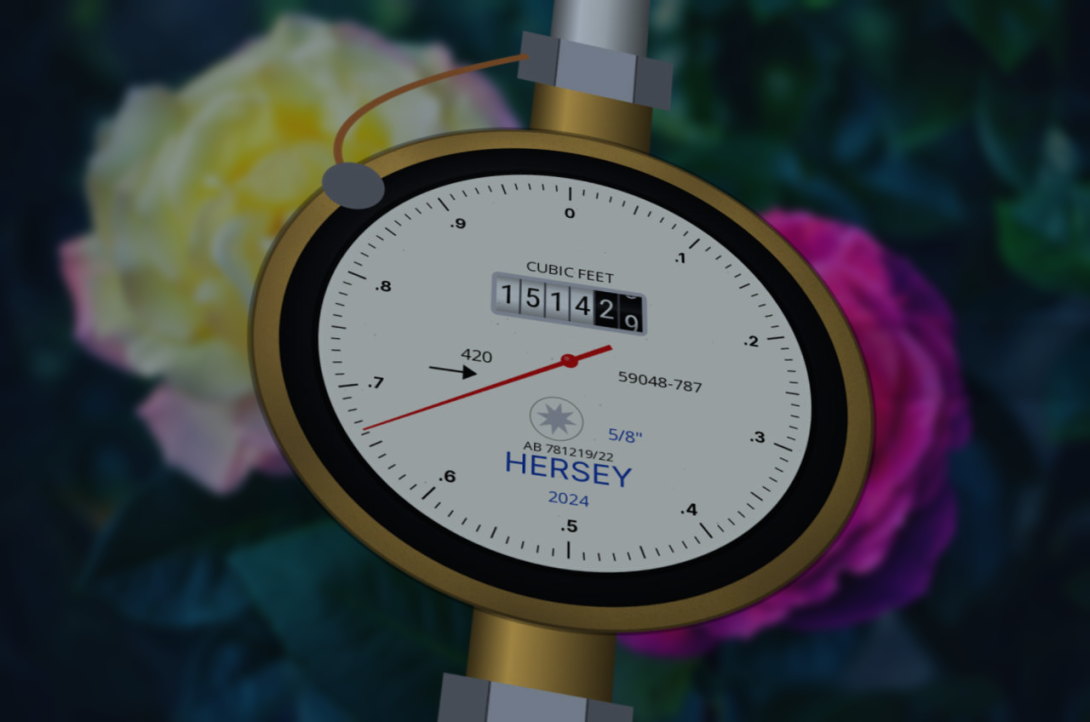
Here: 151428.66 ft³
